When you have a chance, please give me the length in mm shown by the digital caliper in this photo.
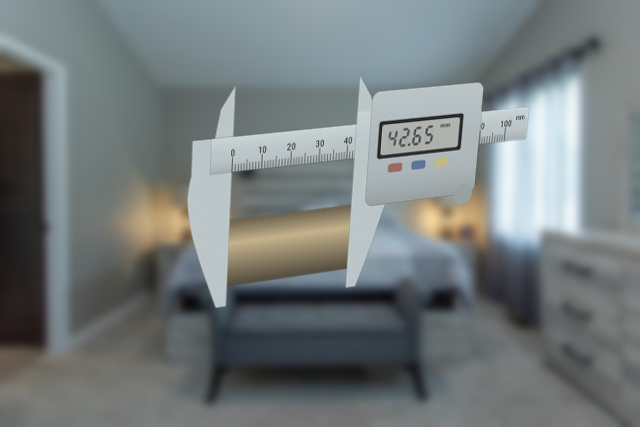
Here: 42.65 mm
